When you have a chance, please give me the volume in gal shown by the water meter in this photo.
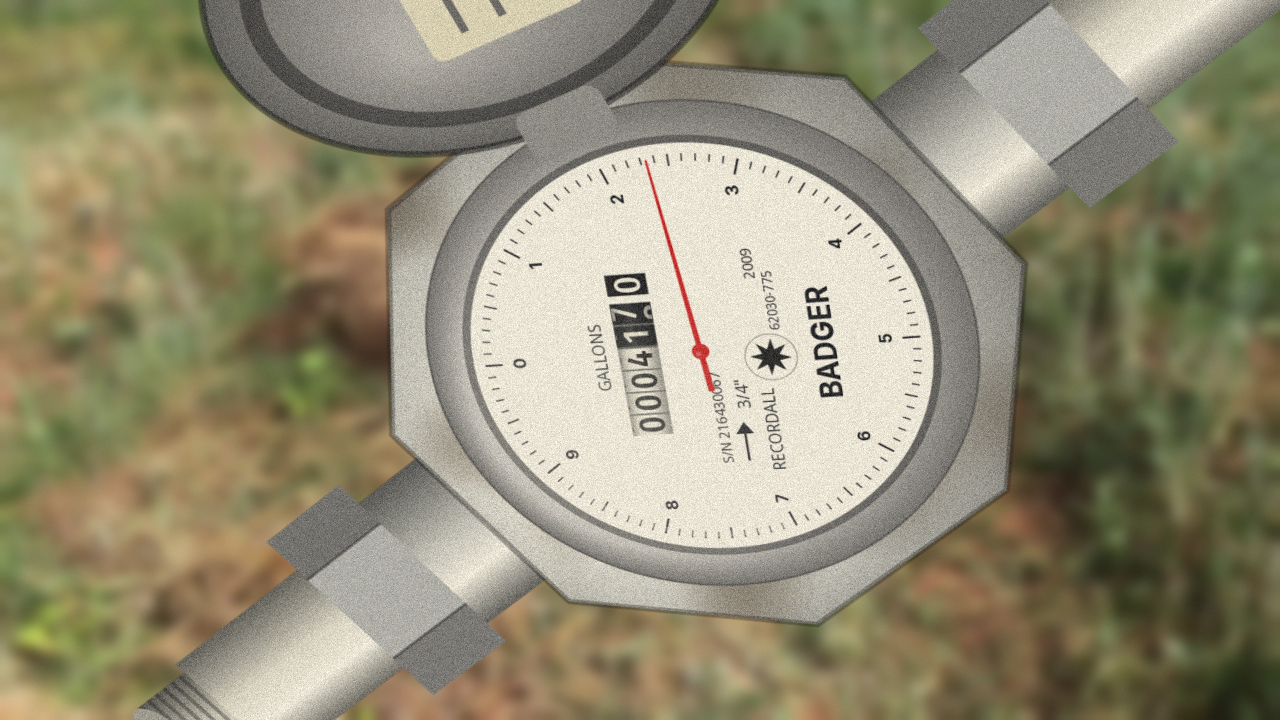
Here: 4172.3 gal
